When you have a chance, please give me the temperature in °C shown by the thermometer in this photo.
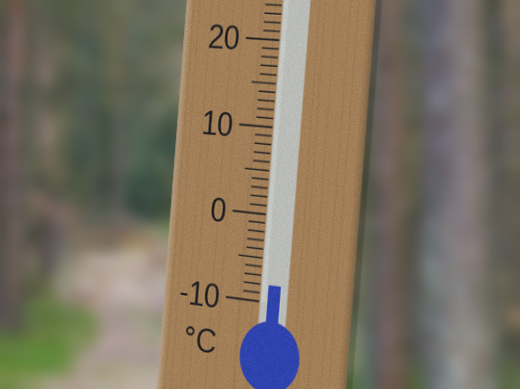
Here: -8 °C
